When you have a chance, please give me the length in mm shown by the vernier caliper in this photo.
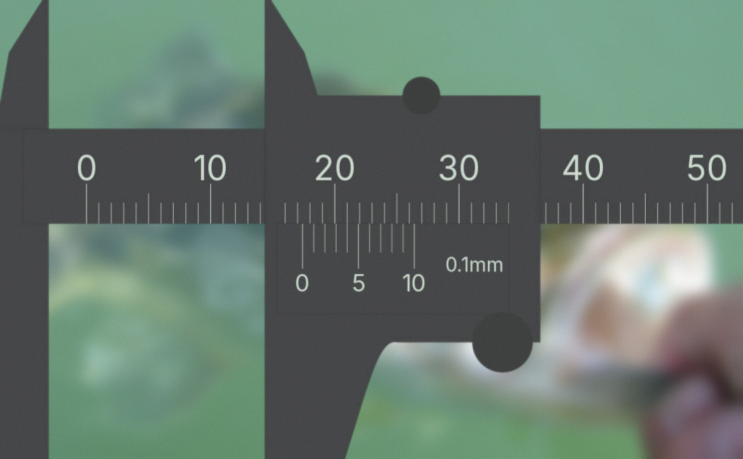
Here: 17.4 mm
